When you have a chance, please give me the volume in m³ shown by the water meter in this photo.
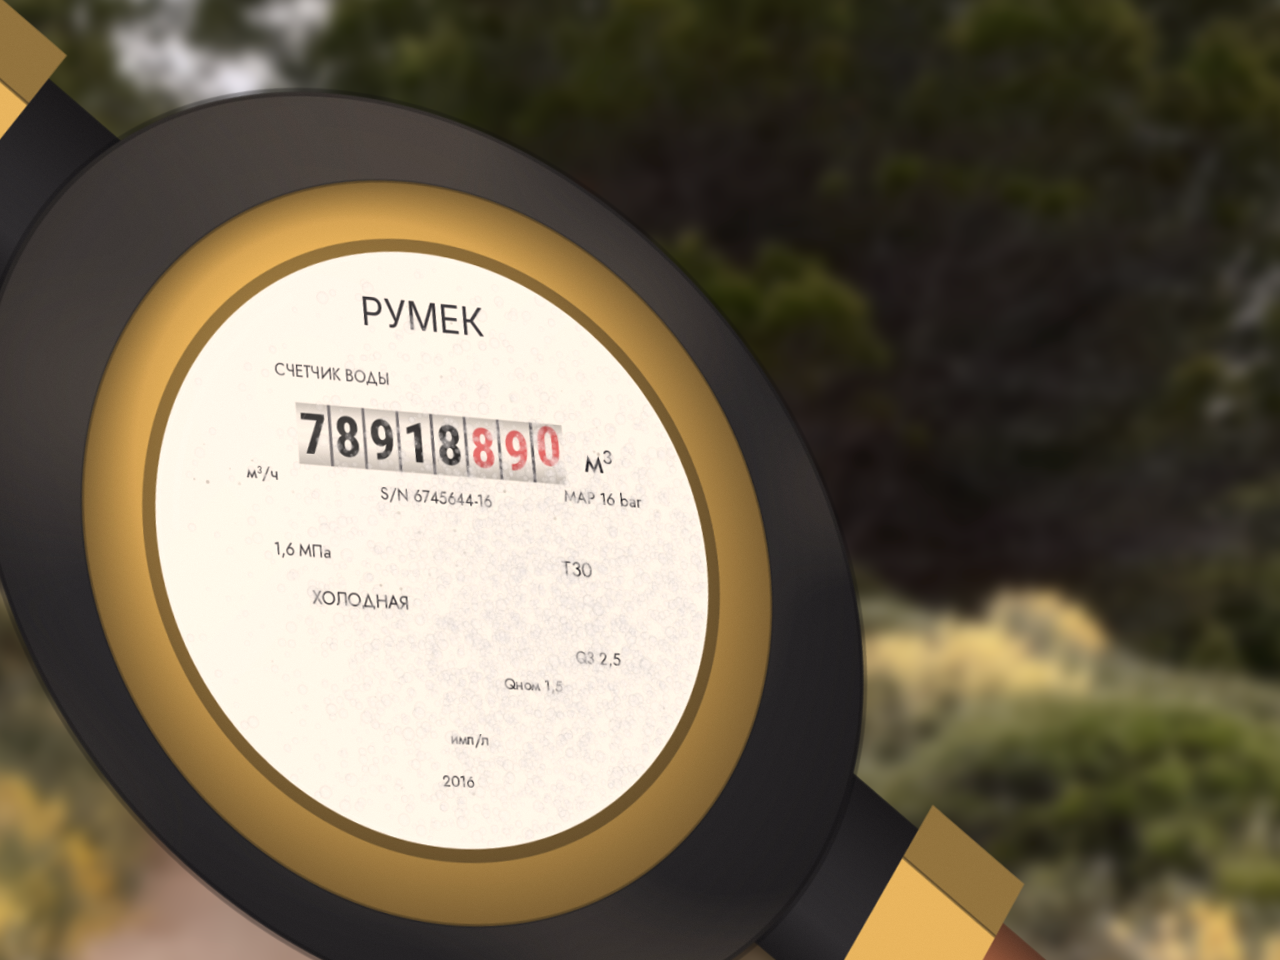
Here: 78918.890 m³
